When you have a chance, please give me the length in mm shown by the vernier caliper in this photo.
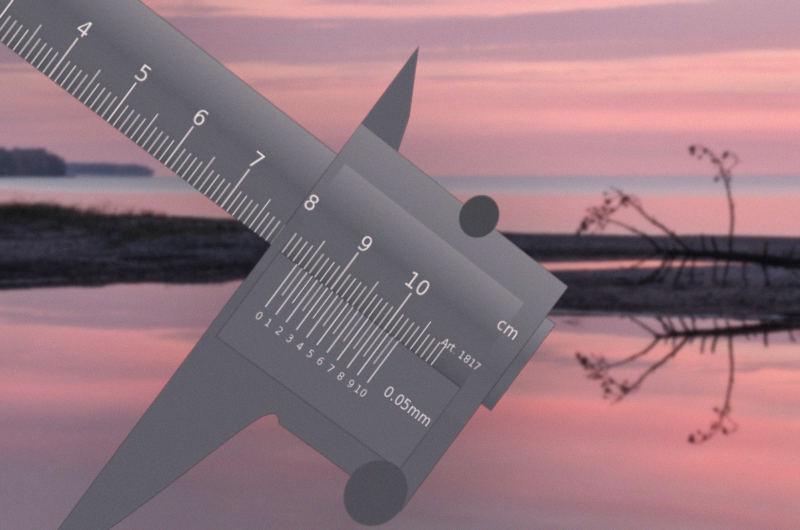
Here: 83.8 mm
